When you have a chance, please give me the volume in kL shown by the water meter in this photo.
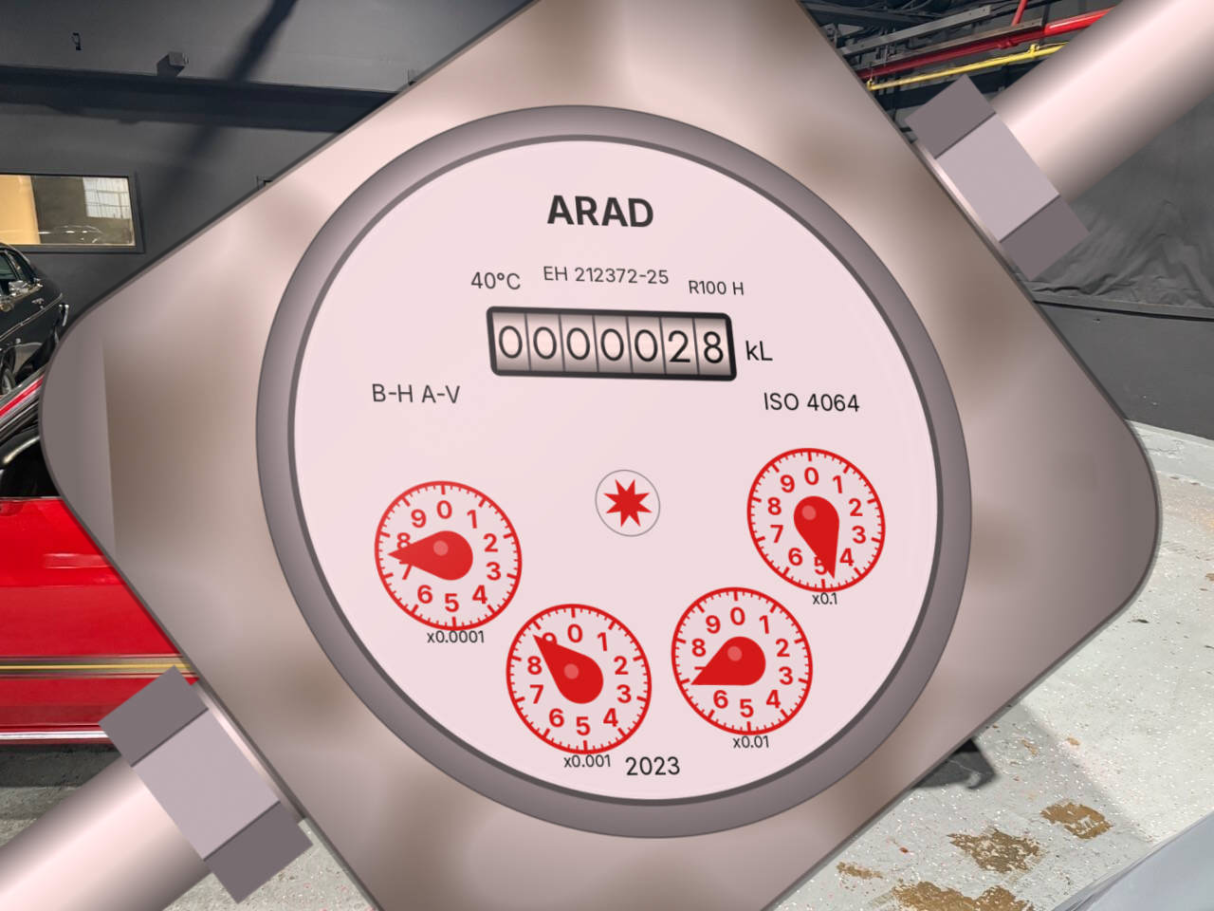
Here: 28.4687 kL
